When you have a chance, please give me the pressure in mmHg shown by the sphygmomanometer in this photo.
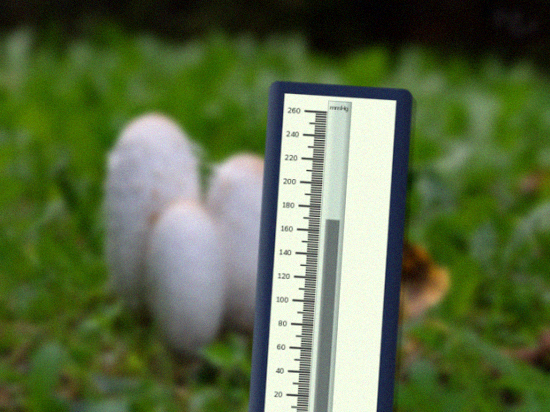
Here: 170 mmHg
